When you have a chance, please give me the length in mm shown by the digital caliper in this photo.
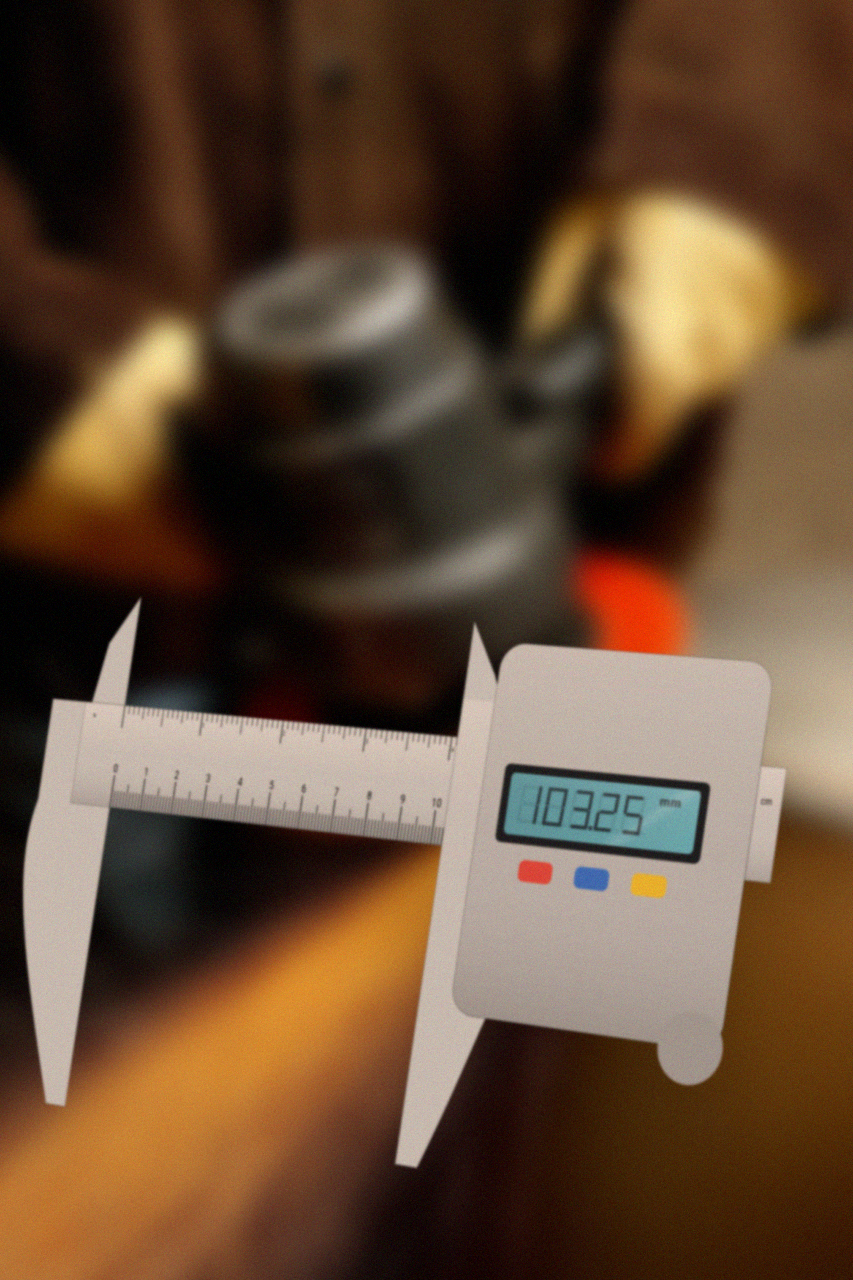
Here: 103.25 mm
